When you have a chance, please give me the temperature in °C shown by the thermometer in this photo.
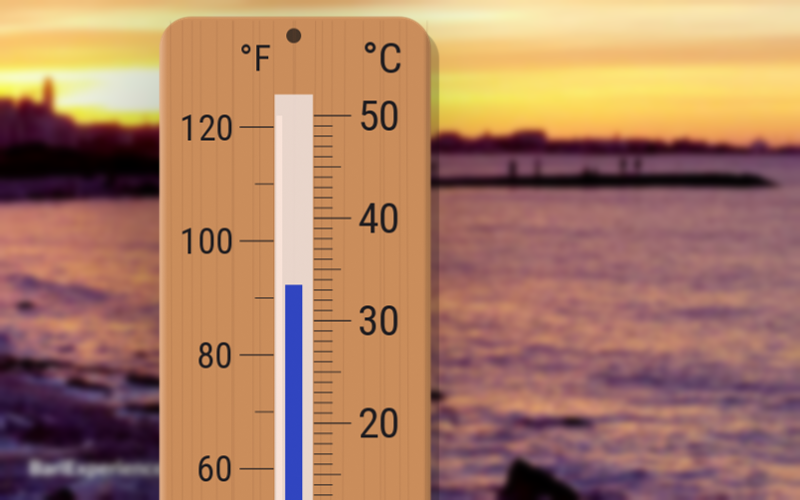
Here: 33.5 °C
